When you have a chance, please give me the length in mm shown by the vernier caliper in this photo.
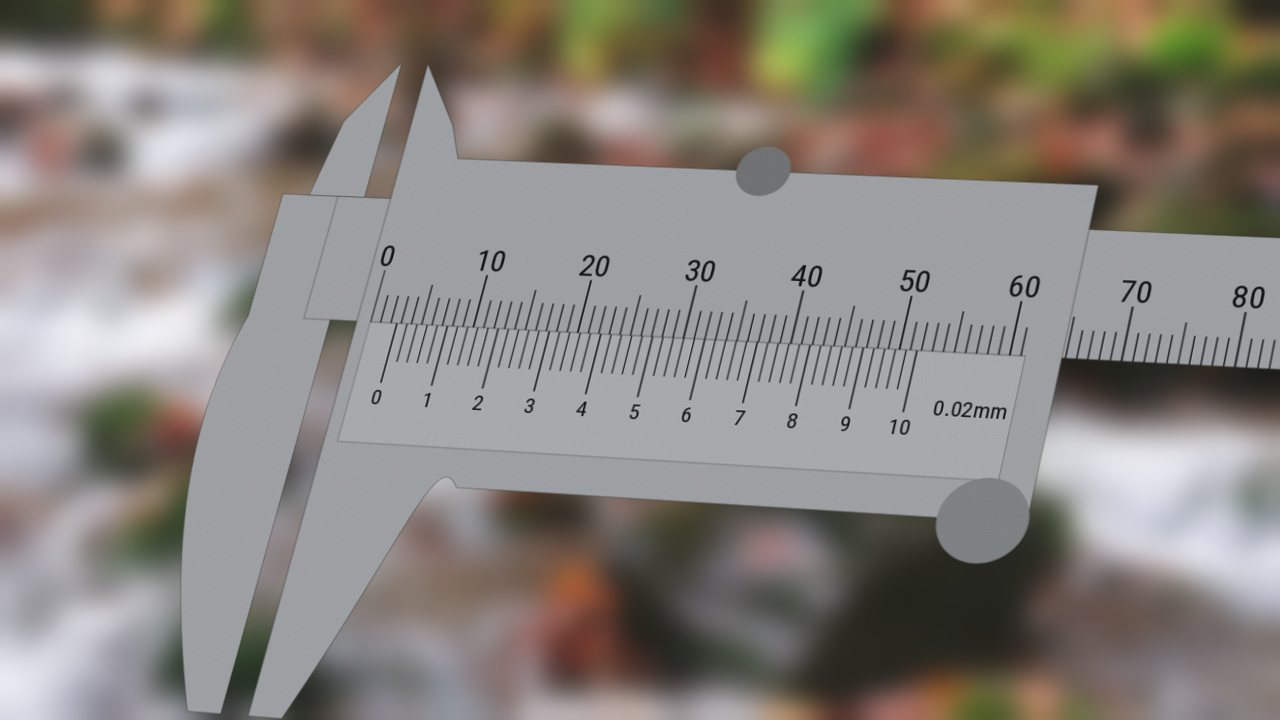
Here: 2.6 mm
